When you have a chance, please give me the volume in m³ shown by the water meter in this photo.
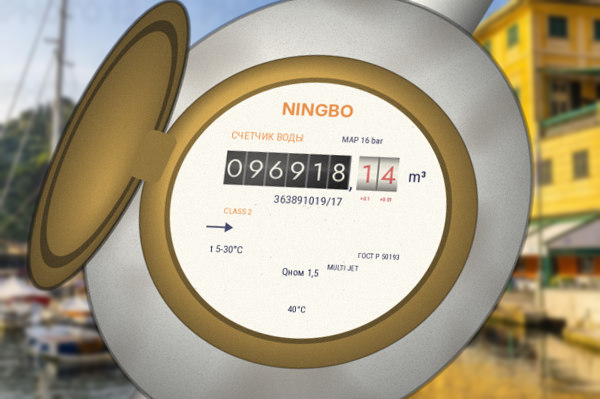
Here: 96918.14 m³
